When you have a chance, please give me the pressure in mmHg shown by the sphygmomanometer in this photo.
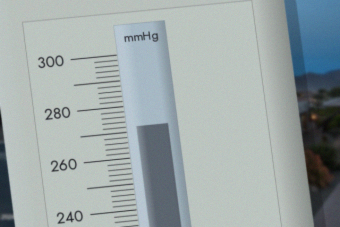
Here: 272 mmHg
